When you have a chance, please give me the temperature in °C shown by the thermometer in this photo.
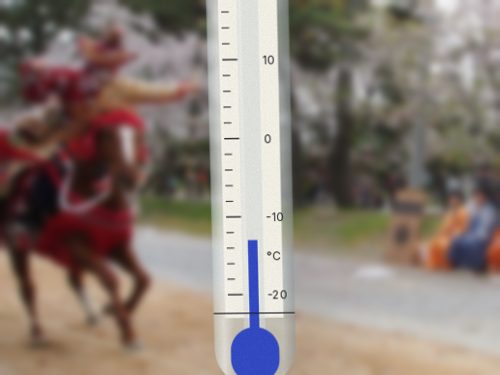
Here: -13 °C
